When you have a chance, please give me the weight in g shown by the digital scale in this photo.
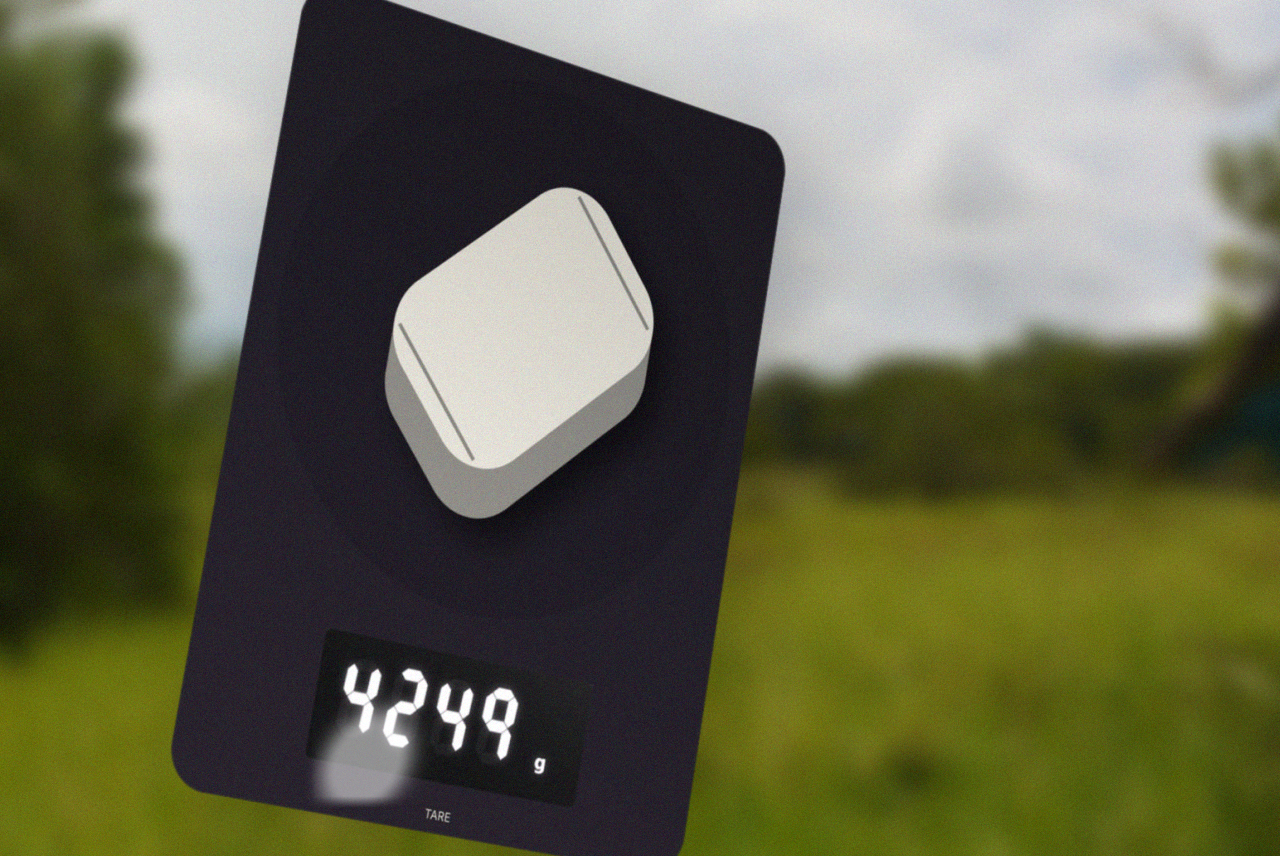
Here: 4249 g
